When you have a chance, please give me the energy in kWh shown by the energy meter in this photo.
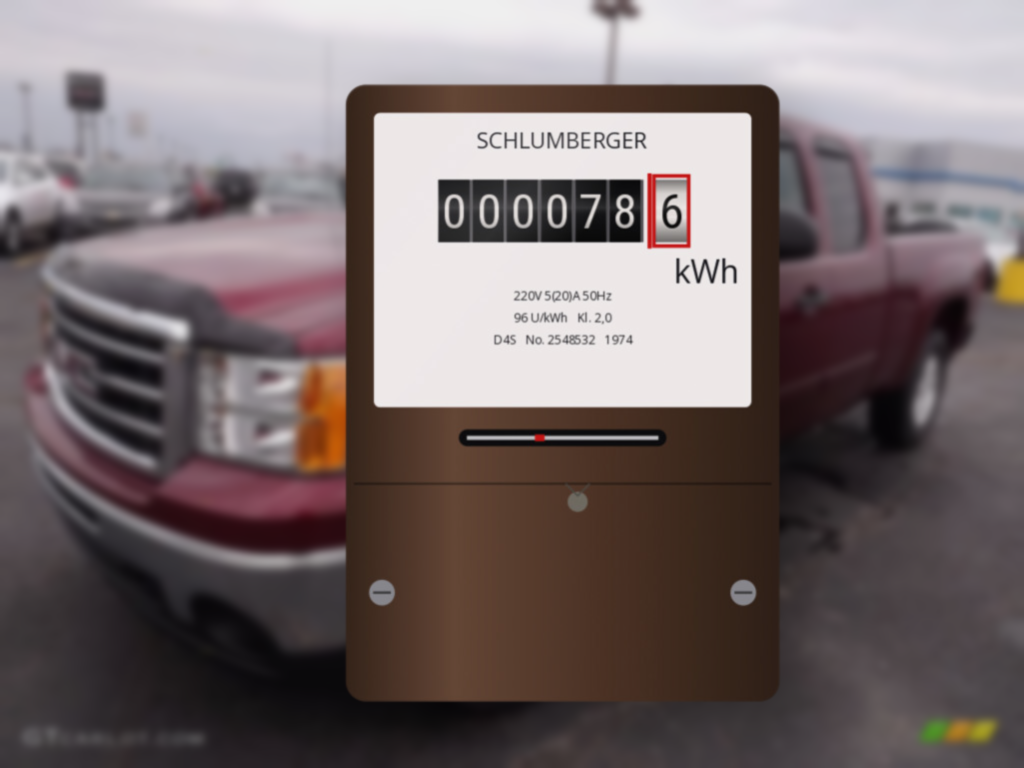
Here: 78.6 kWh
